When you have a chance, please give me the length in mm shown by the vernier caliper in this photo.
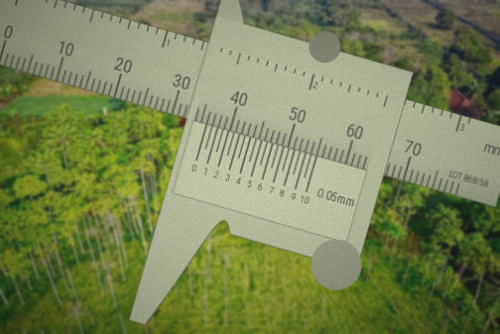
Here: 36.0 mm
